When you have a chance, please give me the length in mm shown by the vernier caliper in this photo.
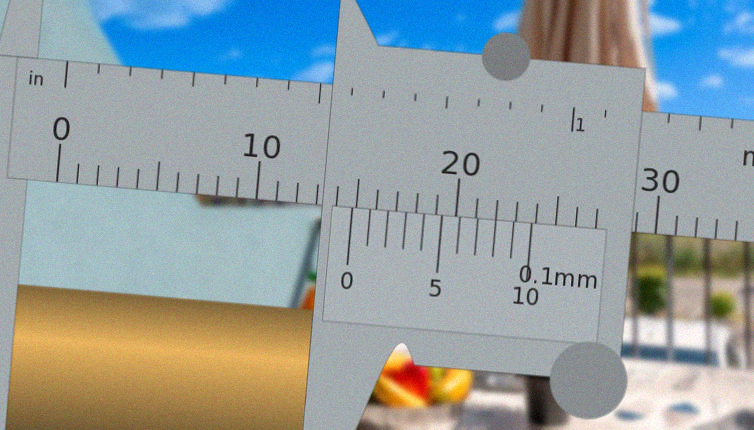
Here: 14.8 mm
